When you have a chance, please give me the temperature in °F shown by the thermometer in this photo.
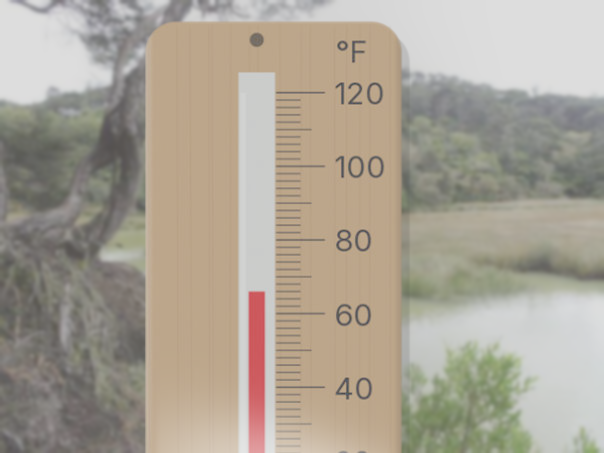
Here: 66 °F
